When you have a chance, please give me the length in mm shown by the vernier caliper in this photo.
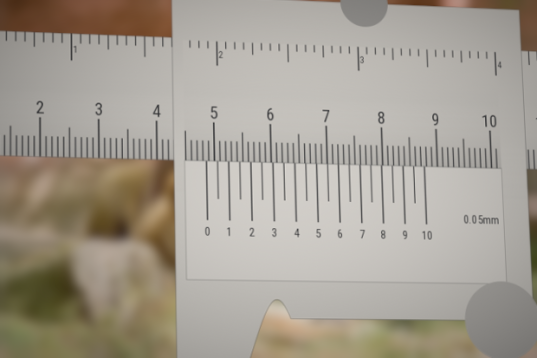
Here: 48.6 mm
